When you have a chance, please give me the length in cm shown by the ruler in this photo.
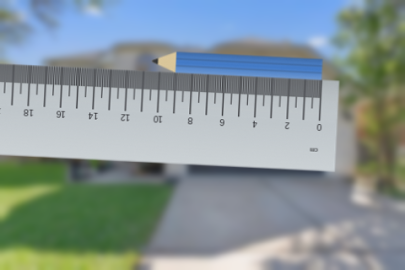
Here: 10.5 cm
